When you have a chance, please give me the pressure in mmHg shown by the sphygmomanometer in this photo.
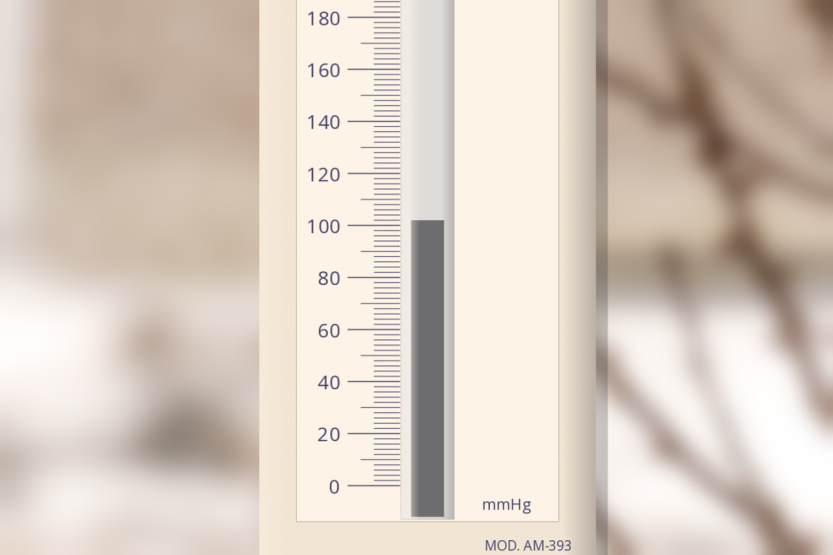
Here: 102 mmHg
